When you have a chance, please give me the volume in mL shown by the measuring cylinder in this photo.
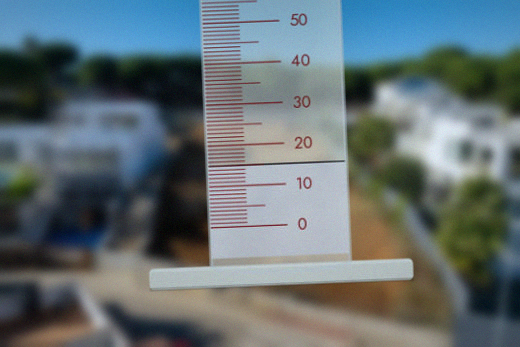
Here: 15 mL
